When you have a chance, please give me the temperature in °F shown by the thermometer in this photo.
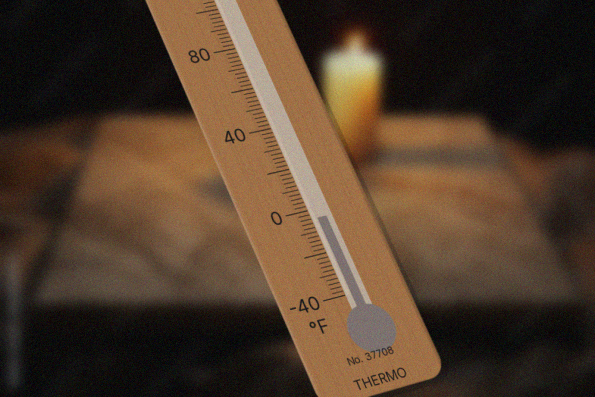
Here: -4 °F
